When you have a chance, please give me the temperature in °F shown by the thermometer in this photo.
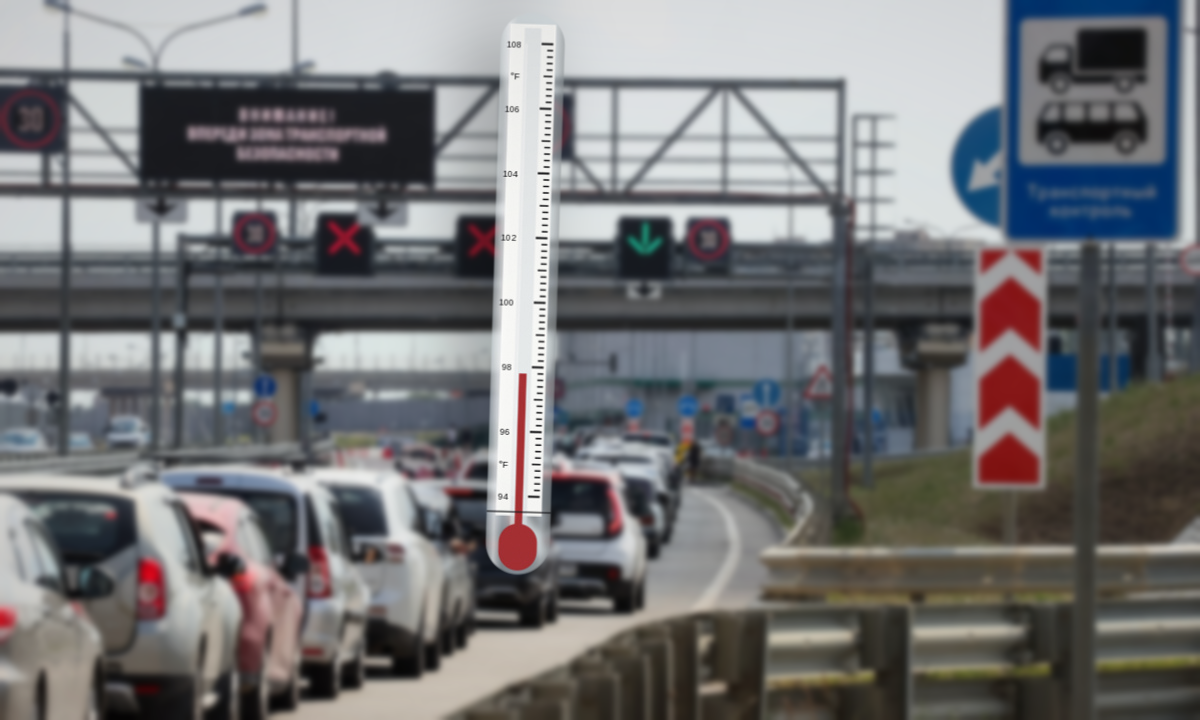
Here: 97.8 °F
